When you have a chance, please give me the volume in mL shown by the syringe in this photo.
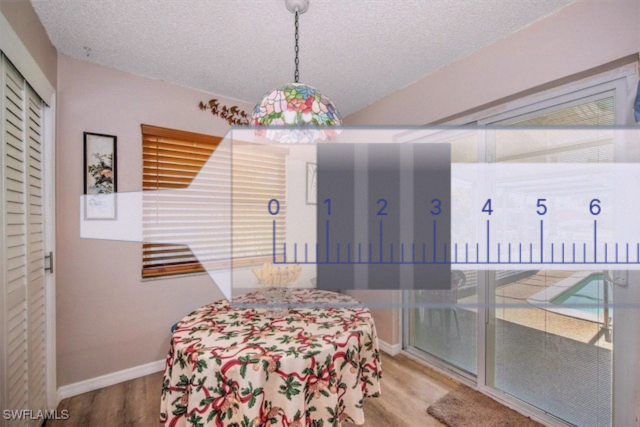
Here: 0.8 mL
